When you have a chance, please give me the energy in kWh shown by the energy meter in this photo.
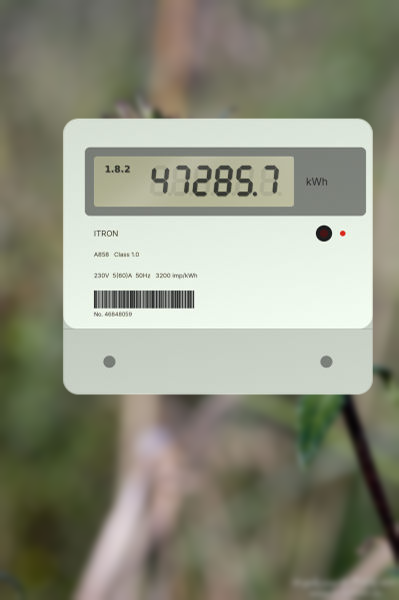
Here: 47285.7 kWh
